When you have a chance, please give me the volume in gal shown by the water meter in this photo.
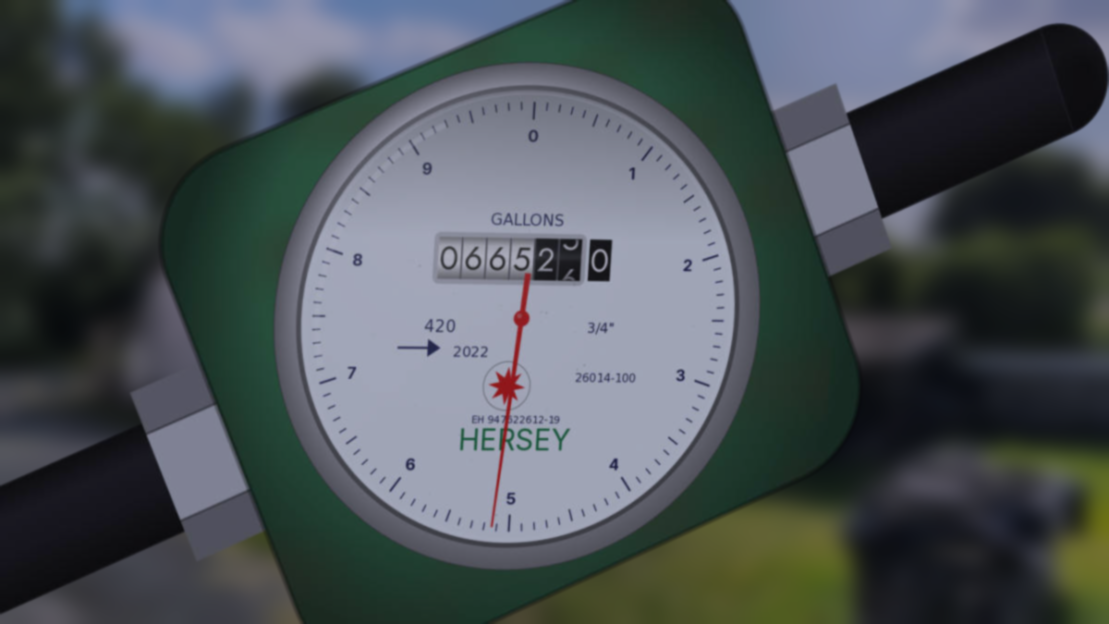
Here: 665255.1 gal
